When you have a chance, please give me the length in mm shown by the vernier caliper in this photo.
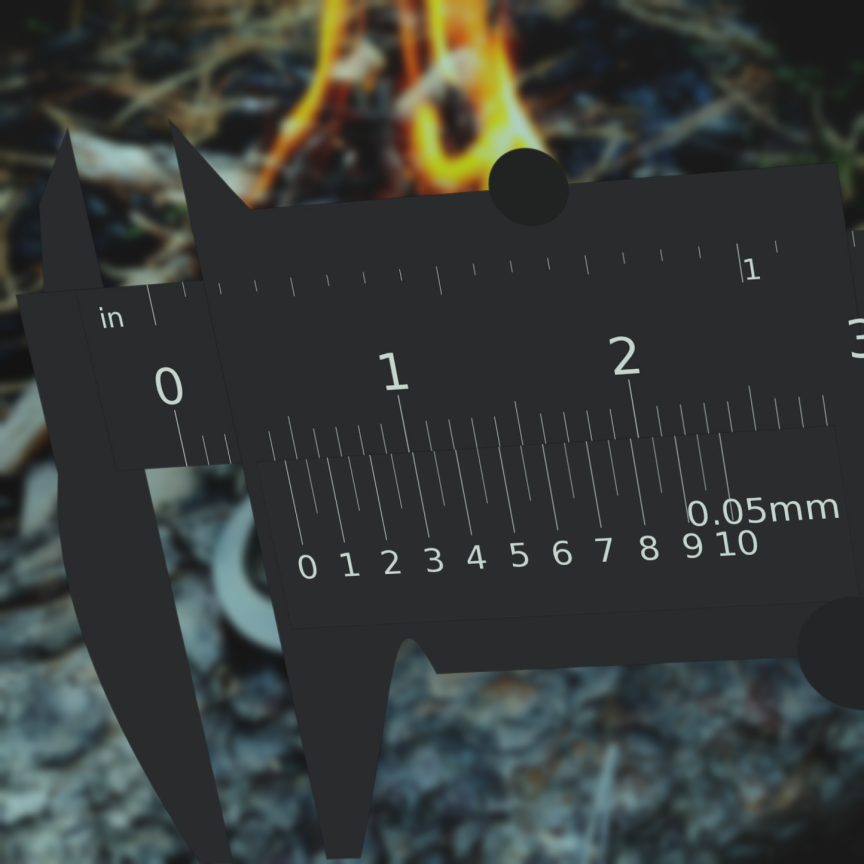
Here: 4.45 mm
